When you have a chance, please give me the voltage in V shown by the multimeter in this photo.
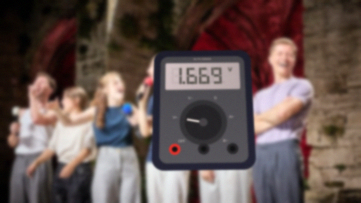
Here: 1.669 V
